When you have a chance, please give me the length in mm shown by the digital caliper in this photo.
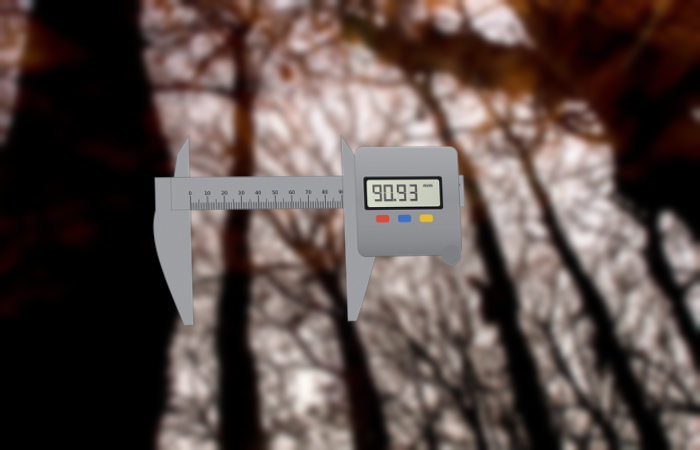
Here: 90.93 mm
